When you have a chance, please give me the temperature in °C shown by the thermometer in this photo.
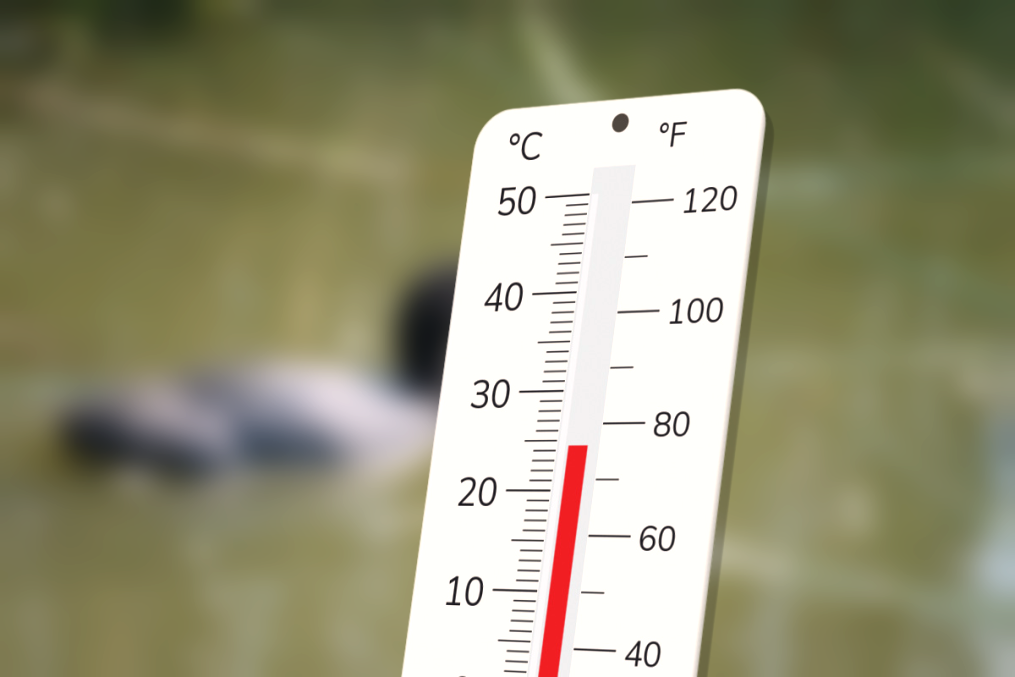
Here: 24.5 °C
